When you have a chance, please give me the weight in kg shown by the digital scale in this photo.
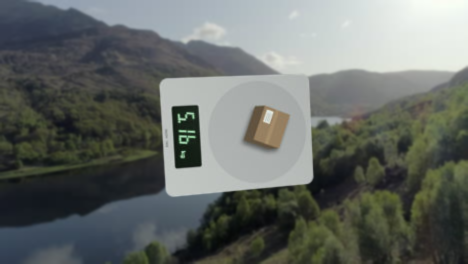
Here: 5.16 kg
